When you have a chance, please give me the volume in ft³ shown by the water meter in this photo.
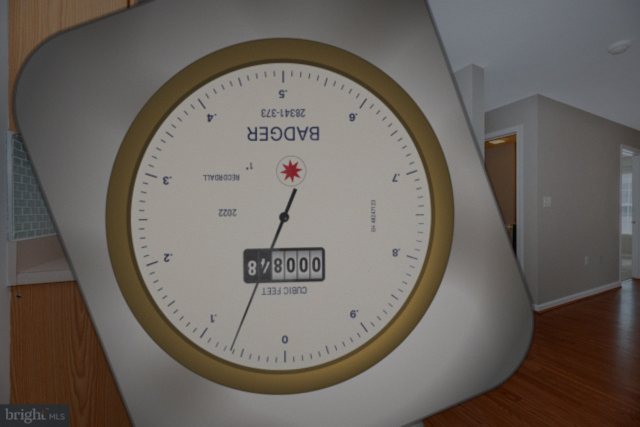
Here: 848.06 ft³
